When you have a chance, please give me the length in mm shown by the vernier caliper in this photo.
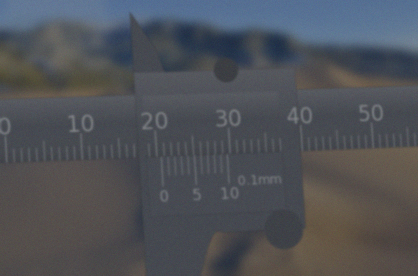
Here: 20.6 mm
